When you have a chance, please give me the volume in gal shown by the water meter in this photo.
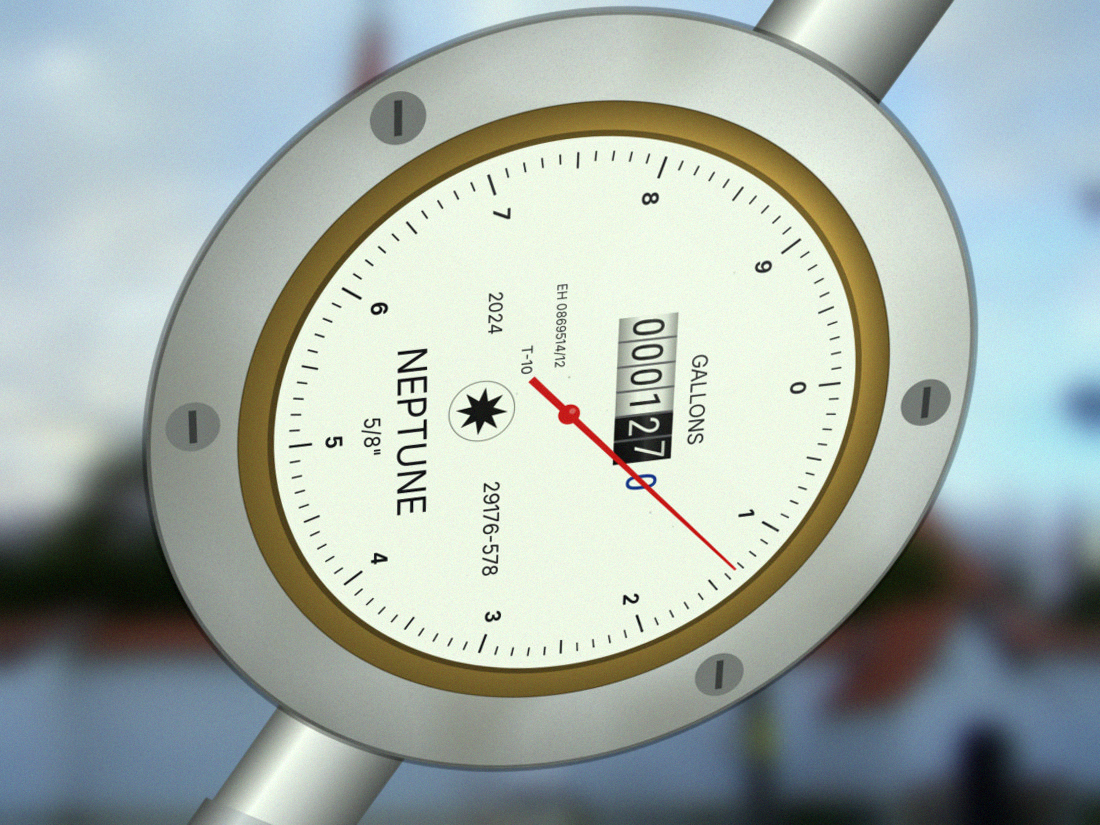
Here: 1271.3 gal
